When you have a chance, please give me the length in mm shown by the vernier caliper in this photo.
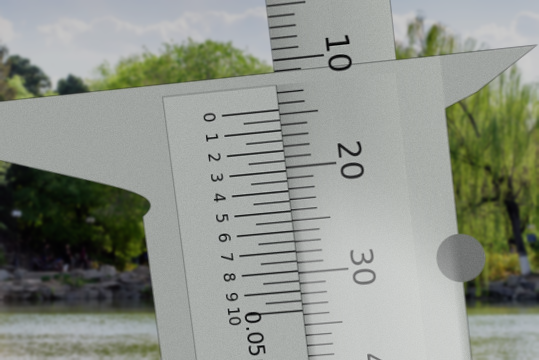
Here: 14.6 mm
